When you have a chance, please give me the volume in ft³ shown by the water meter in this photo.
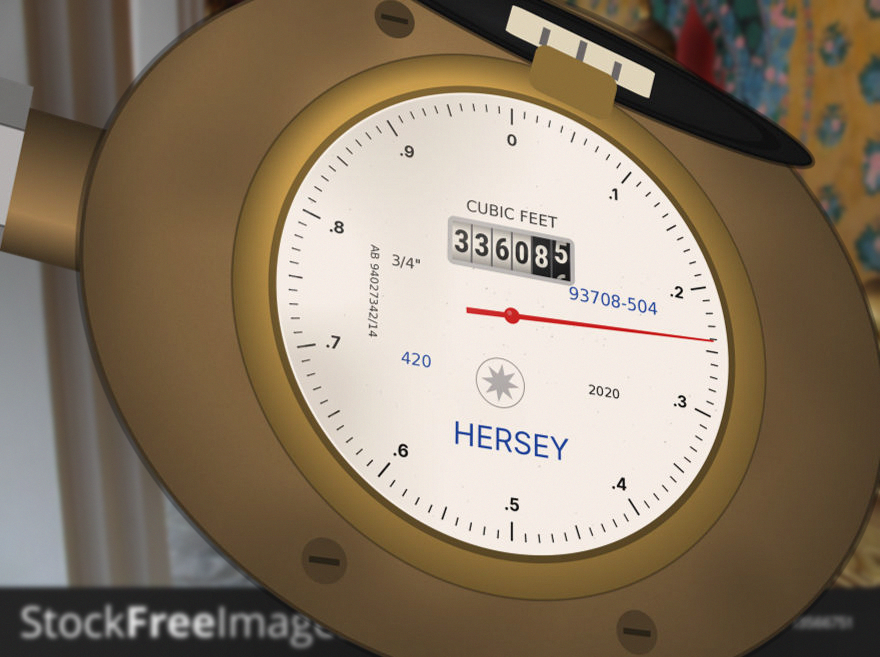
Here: 336085.24 ft³
